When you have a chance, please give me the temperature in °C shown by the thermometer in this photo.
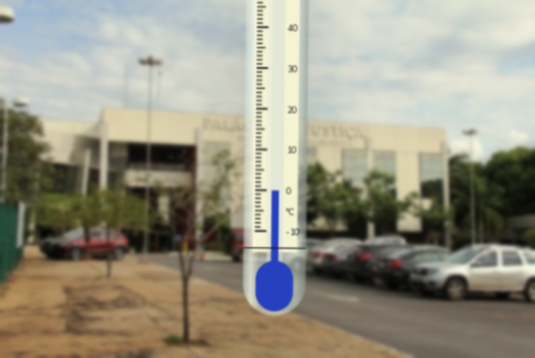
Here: 0 °C
